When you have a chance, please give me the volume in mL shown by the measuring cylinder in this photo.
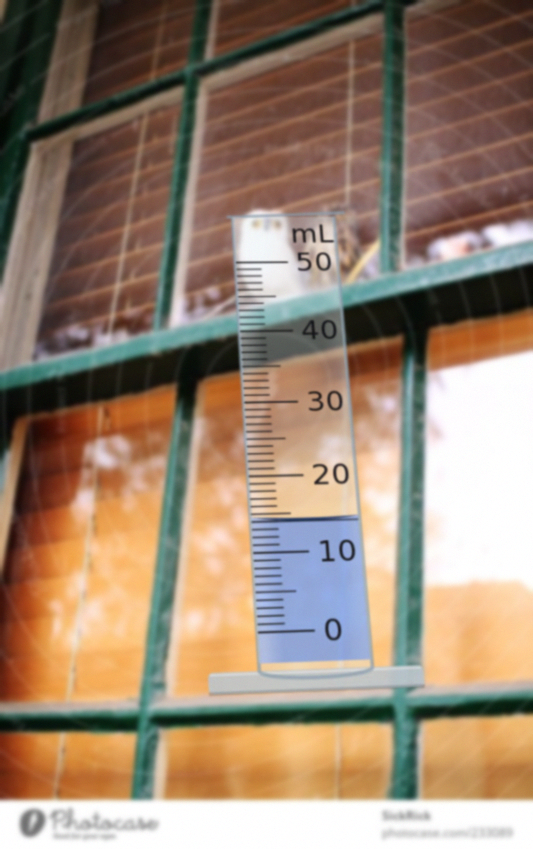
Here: 14 mL
